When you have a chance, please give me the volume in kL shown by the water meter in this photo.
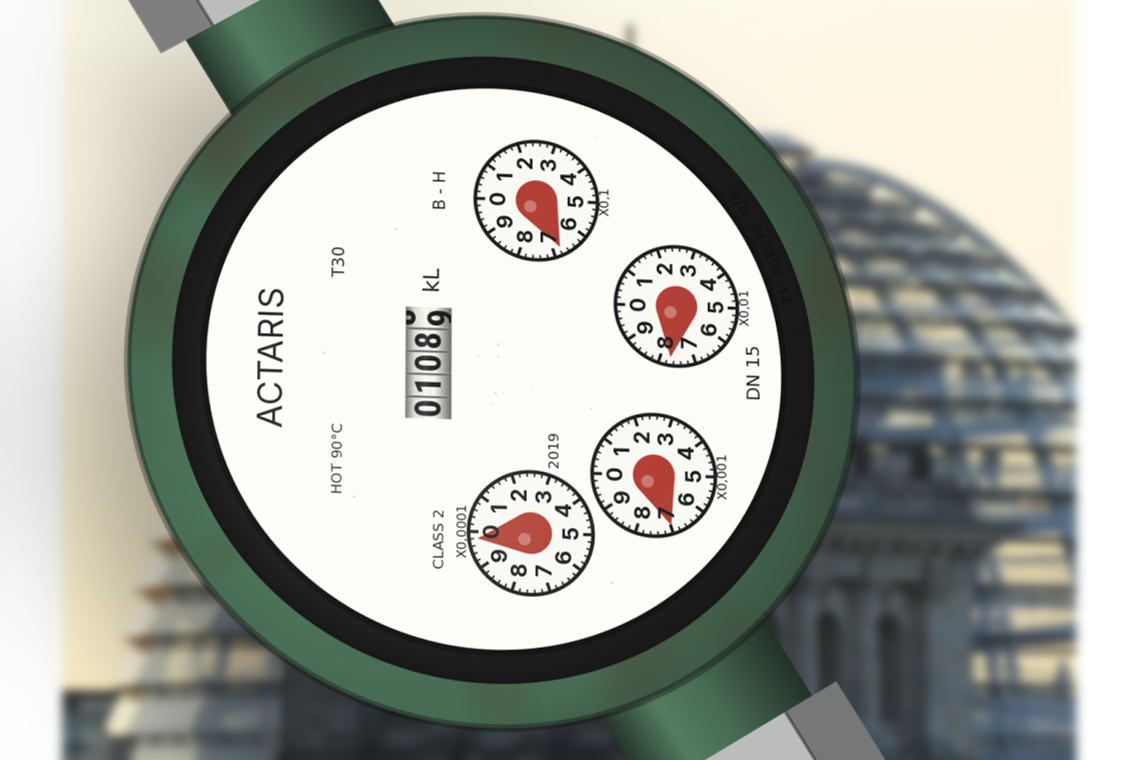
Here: 1088.6769 kL
